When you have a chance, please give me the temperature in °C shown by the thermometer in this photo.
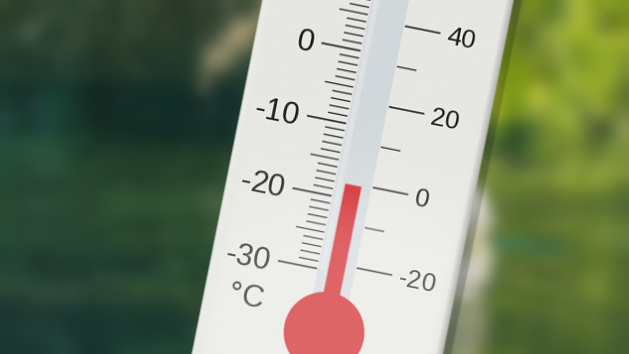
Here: -18 °C
